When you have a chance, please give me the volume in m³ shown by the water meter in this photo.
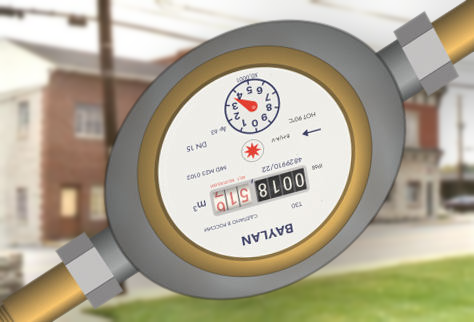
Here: 18.5163 m³
